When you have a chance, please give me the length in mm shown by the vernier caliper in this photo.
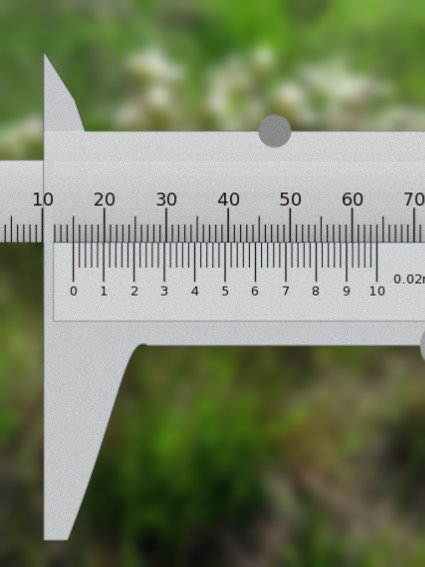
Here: 15.0 mm
